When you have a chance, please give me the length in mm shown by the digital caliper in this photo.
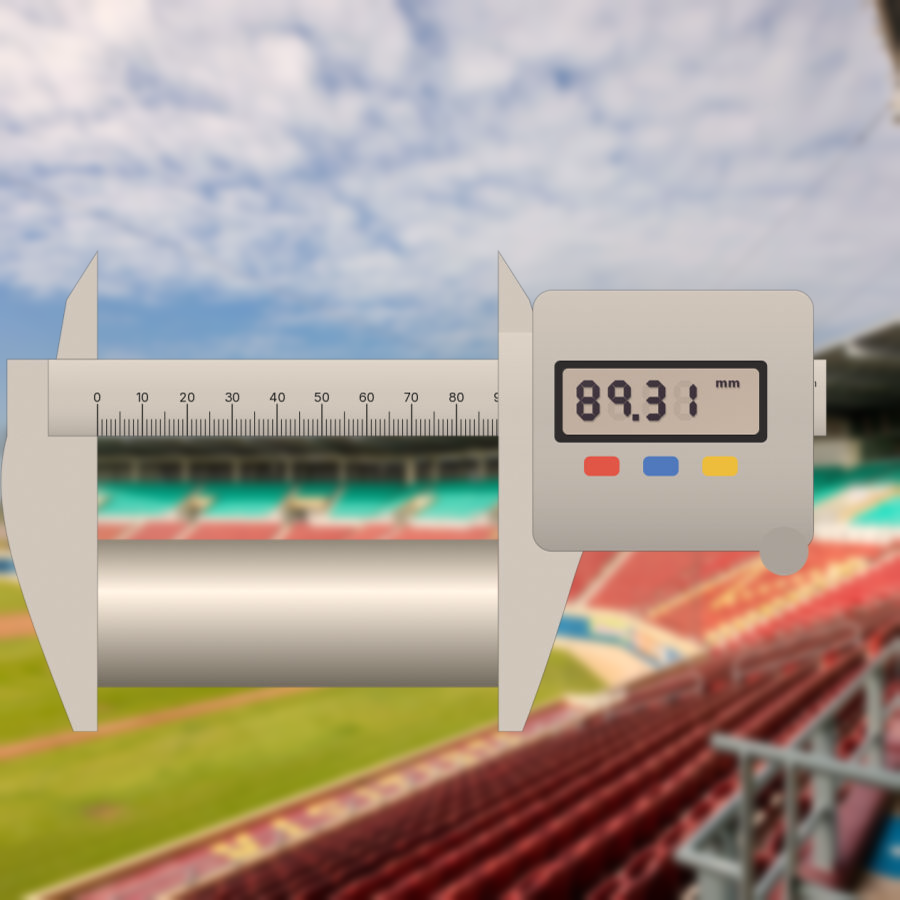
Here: 89.31 mm
